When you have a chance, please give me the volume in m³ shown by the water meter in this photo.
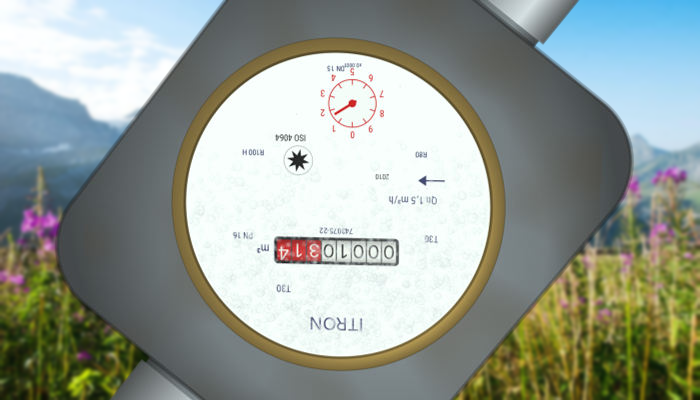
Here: 10.3141 m³
